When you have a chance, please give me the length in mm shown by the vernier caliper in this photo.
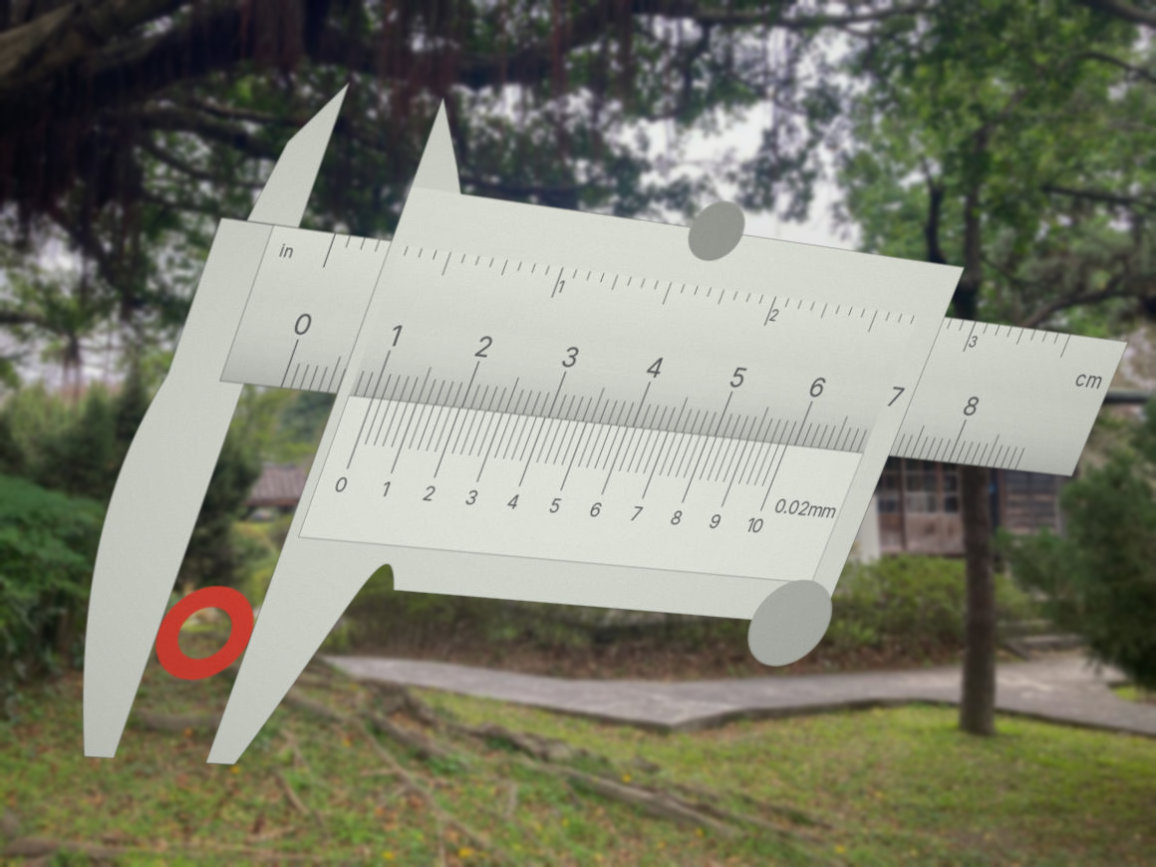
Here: 10.0 mm
